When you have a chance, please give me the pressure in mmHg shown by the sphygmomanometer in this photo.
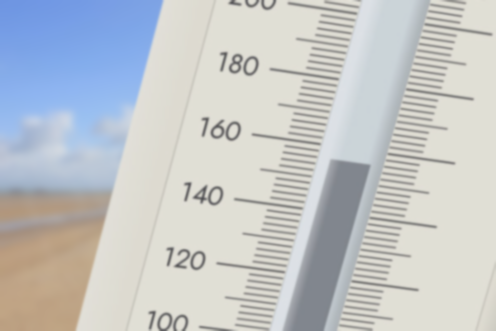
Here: 156 mmHg
